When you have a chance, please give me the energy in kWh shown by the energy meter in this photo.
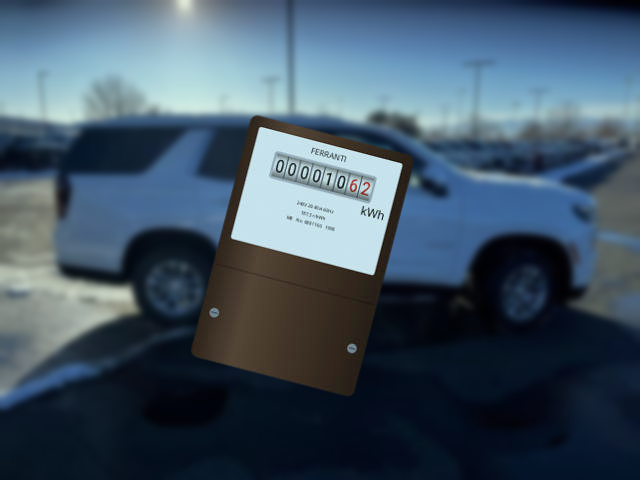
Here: 10.62 kWh
